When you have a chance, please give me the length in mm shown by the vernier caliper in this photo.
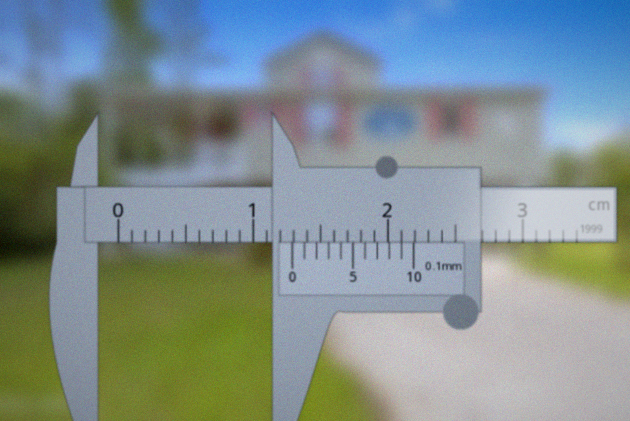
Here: 12.9 mm
